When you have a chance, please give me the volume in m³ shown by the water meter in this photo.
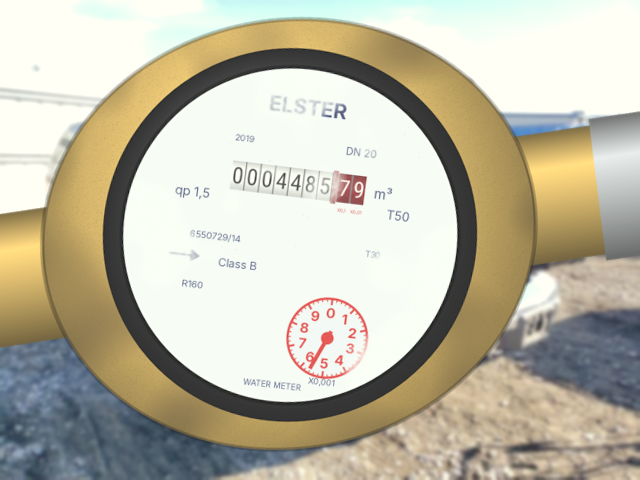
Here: 4485.795 m³
